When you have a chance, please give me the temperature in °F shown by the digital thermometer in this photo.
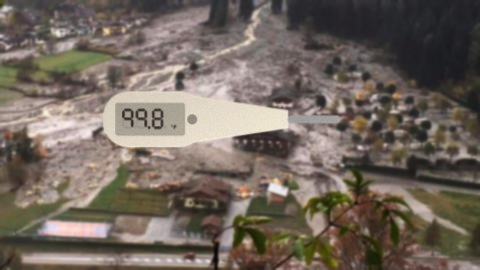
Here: 99.8 °F
